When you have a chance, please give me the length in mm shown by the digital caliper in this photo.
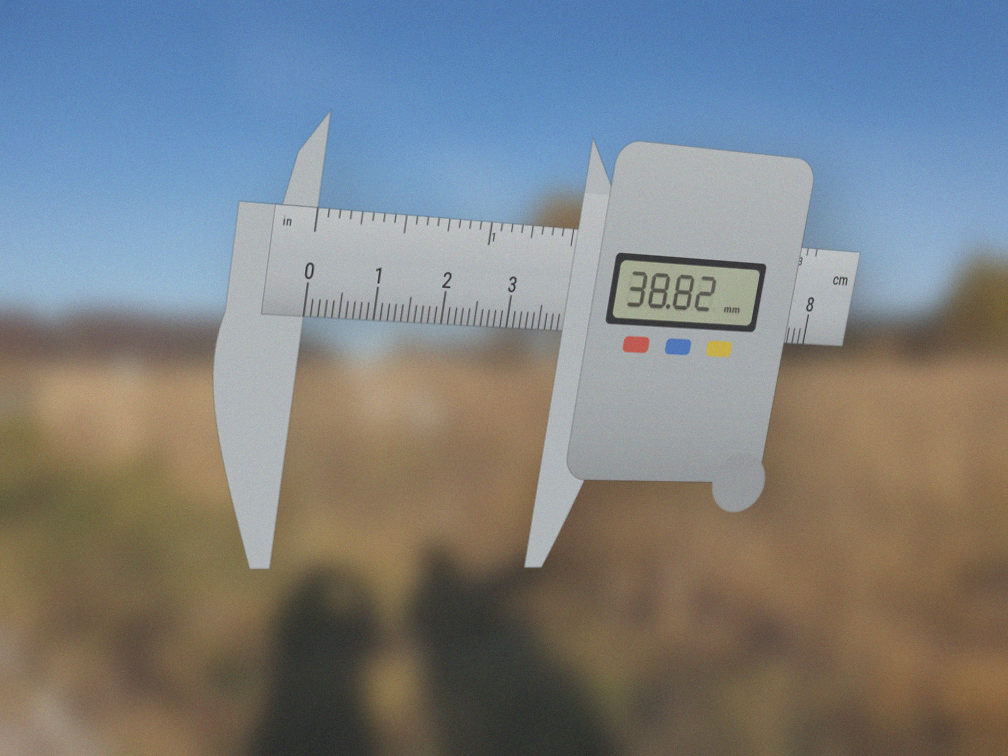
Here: 38.82 mm
